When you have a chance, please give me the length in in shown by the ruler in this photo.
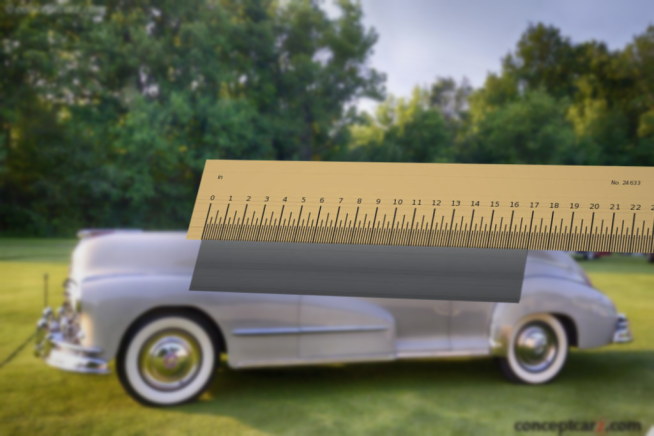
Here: 17 in
